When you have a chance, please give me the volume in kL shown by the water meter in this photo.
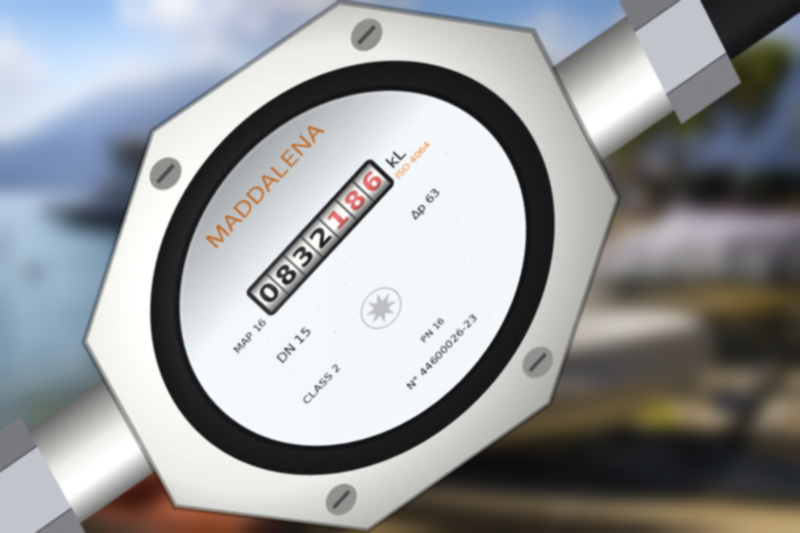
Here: 832.186 kL
